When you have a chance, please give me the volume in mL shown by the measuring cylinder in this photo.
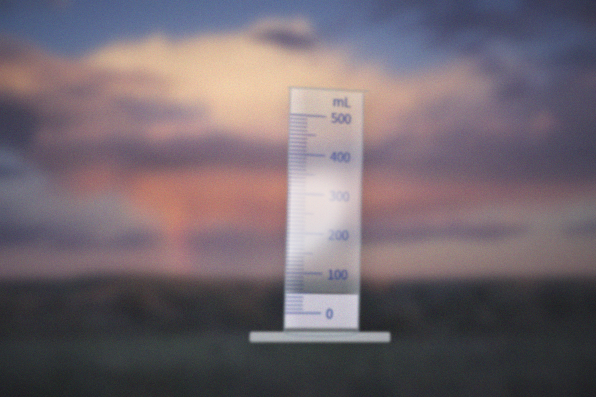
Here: 50 mL
